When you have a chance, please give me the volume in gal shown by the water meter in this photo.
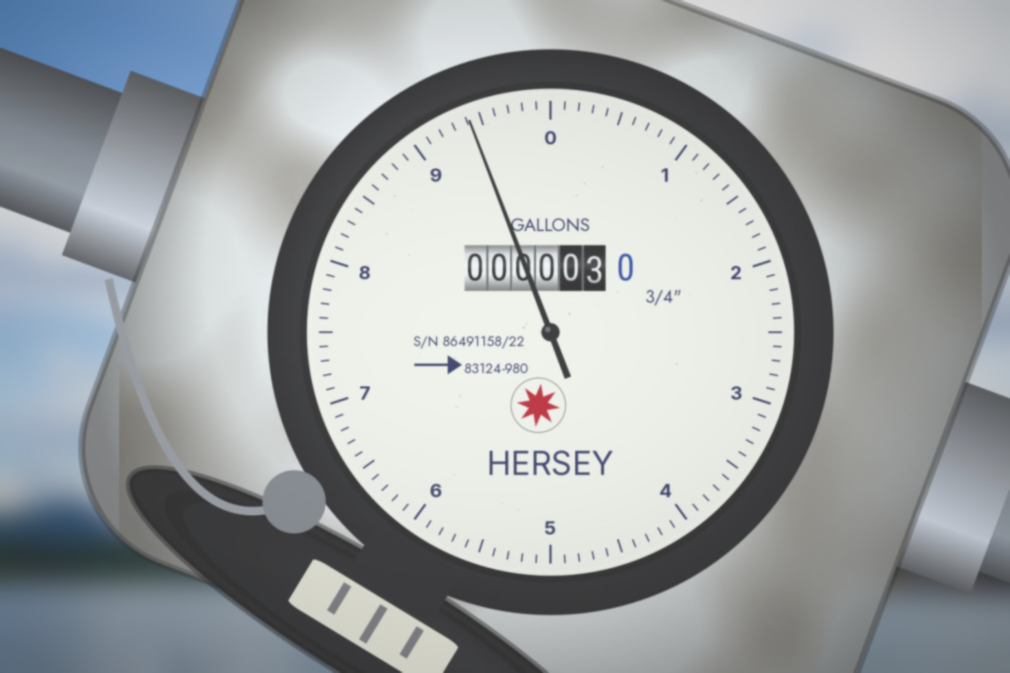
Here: 29.4 gal
